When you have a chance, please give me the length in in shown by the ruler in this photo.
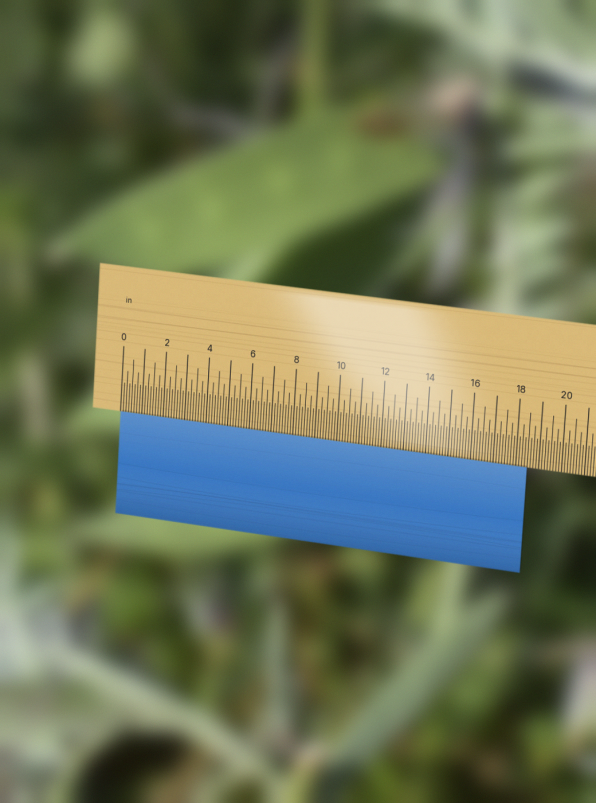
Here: 18.5 in
